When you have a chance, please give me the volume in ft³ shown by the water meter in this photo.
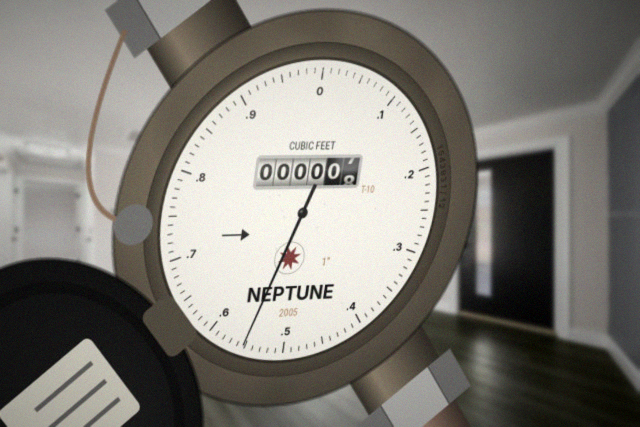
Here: 7.55 ft³
